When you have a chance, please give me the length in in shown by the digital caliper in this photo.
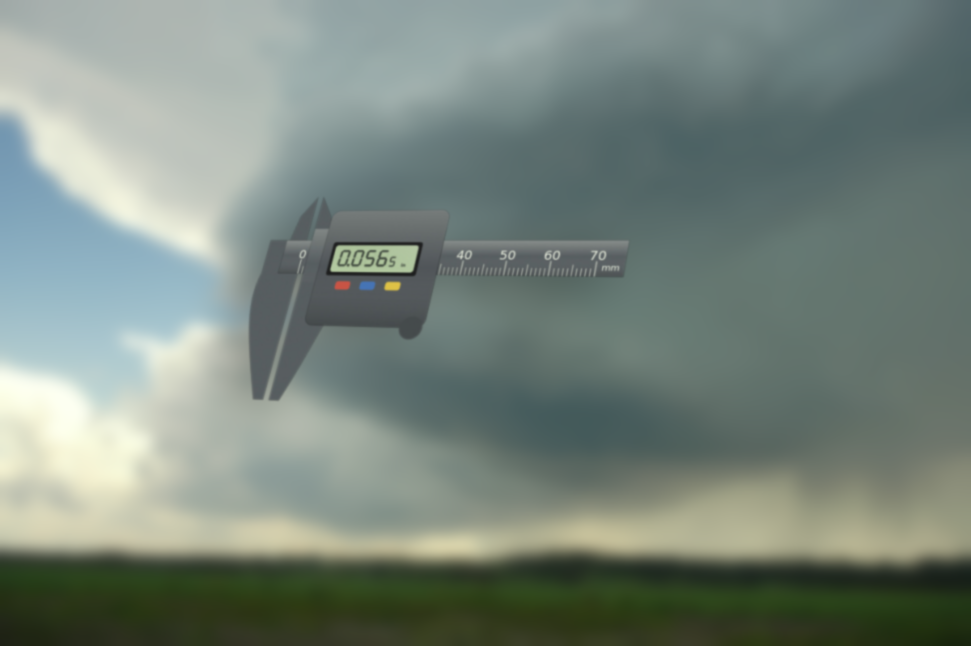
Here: 0.0565 in
